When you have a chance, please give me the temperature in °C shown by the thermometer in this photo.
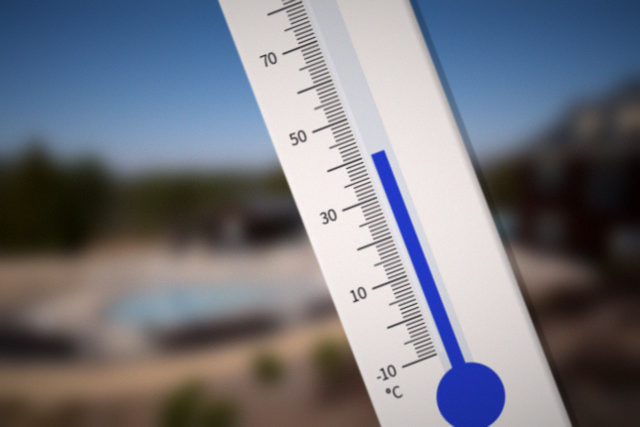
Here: 40 °C
